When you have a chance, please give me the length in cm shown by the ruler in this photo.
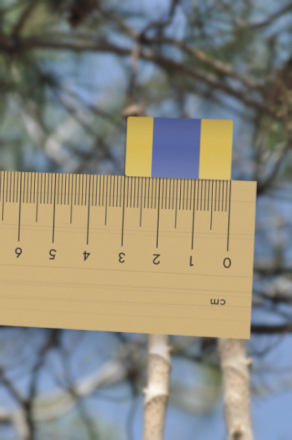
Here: 3 cm
